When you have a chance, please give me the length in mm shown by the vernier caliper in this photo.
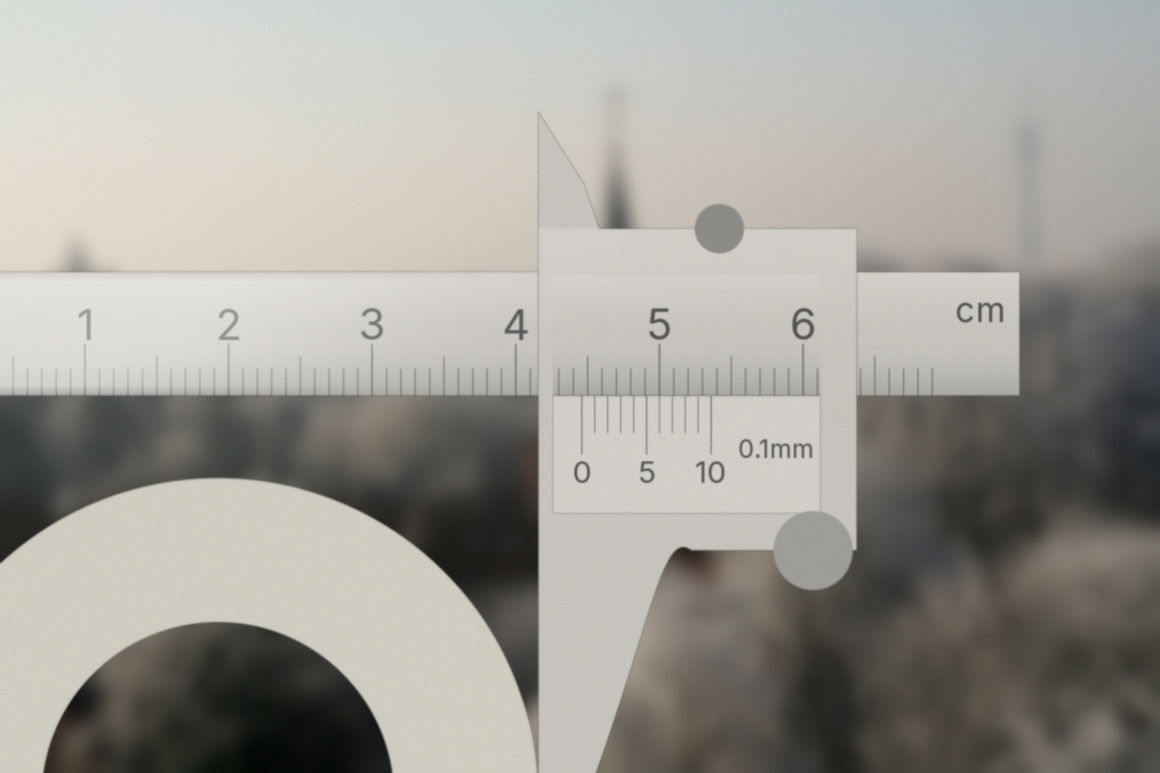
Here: 44.6 mm
